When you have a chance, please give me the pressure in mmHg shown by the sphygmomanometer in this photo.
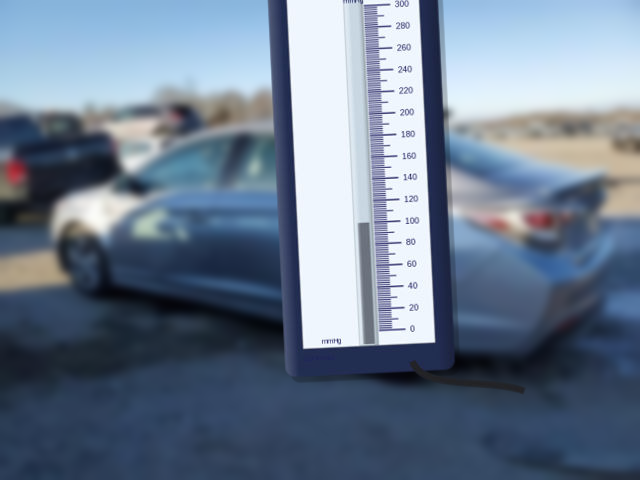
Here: 100 mmHg
